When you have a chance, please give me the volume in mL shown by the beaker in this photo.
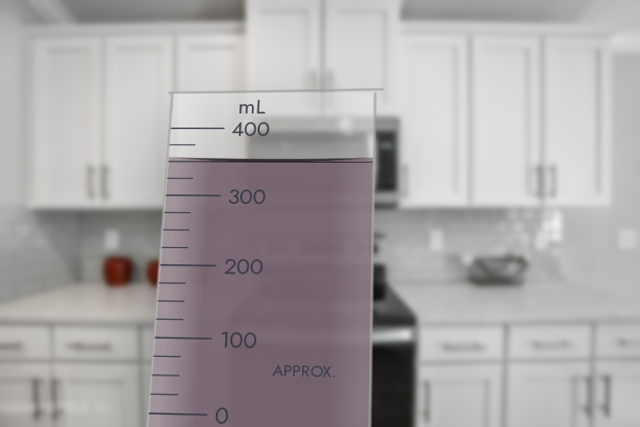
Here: 350 mL
